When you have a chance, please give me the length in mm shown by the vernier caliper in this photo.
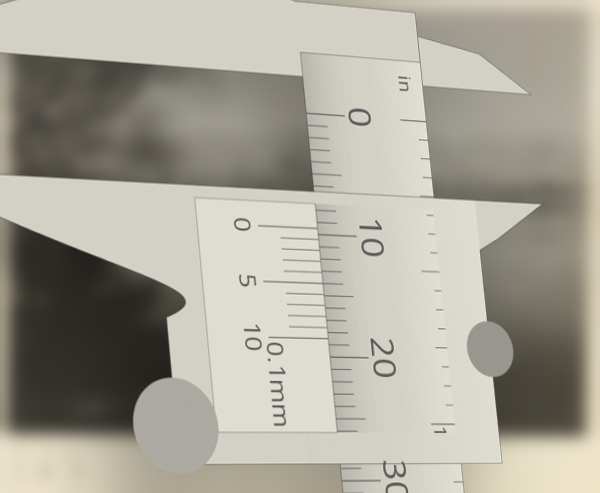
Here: 9.5 mm
